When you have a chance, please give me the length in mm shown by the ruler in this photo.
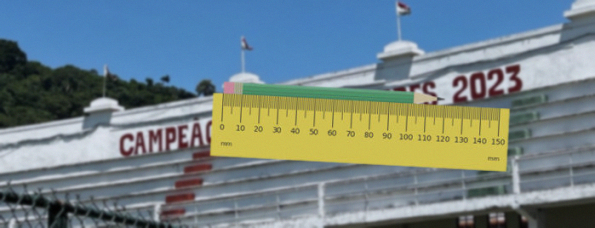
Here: 120 mm
